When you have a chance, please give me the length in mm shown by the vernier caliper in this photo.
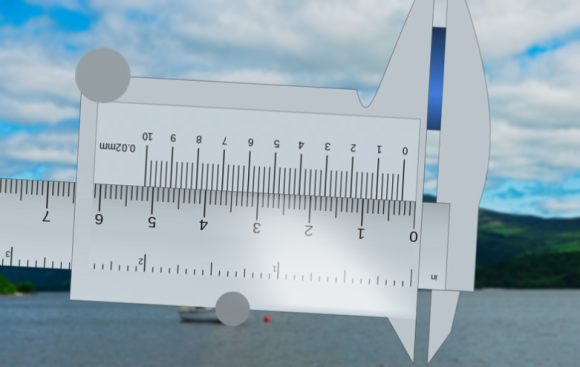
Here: 2.6 mm
